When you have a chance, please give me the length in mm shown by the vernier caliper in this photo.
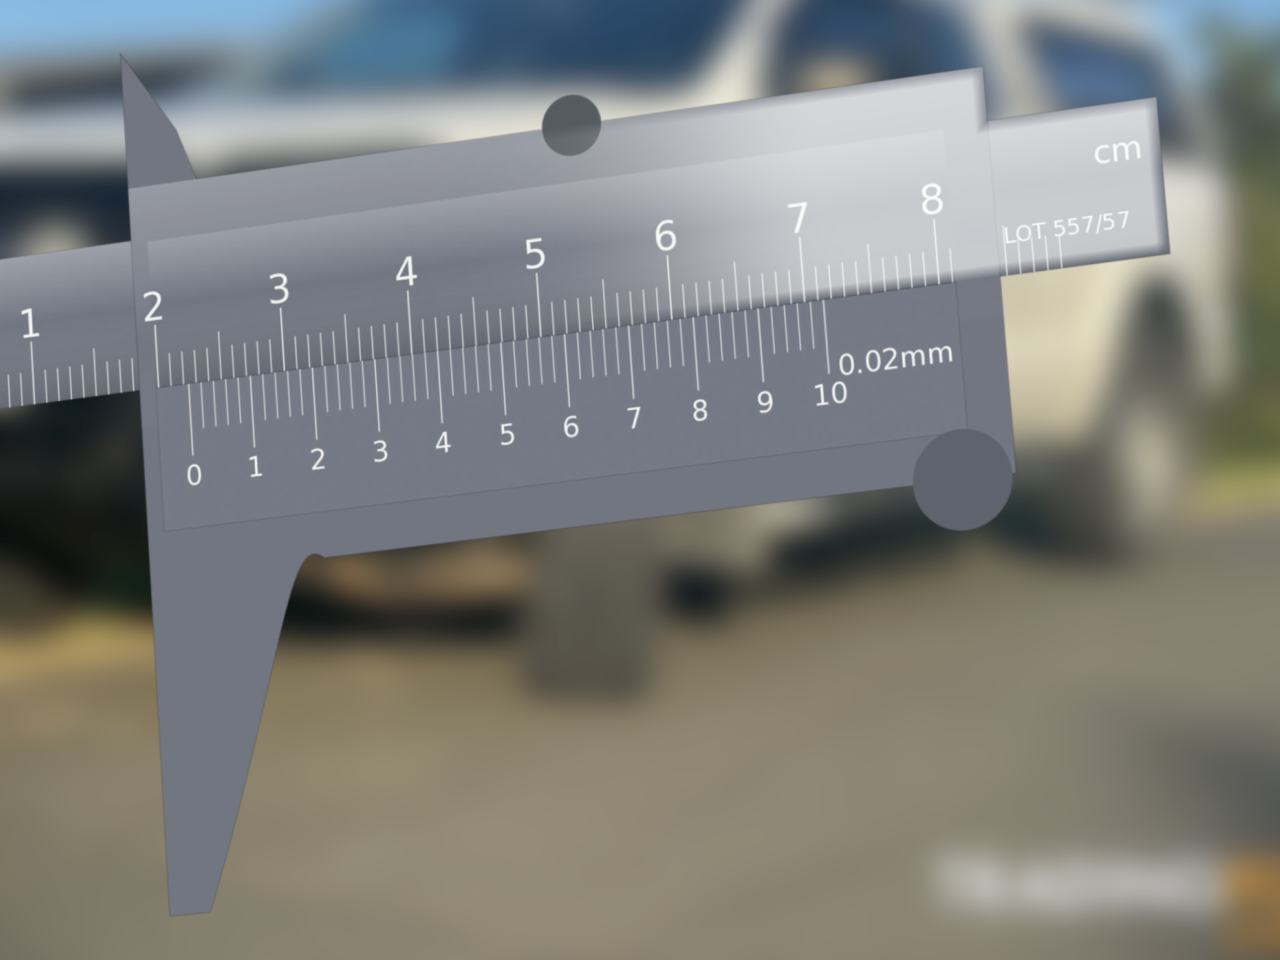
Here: 22.4 mm
